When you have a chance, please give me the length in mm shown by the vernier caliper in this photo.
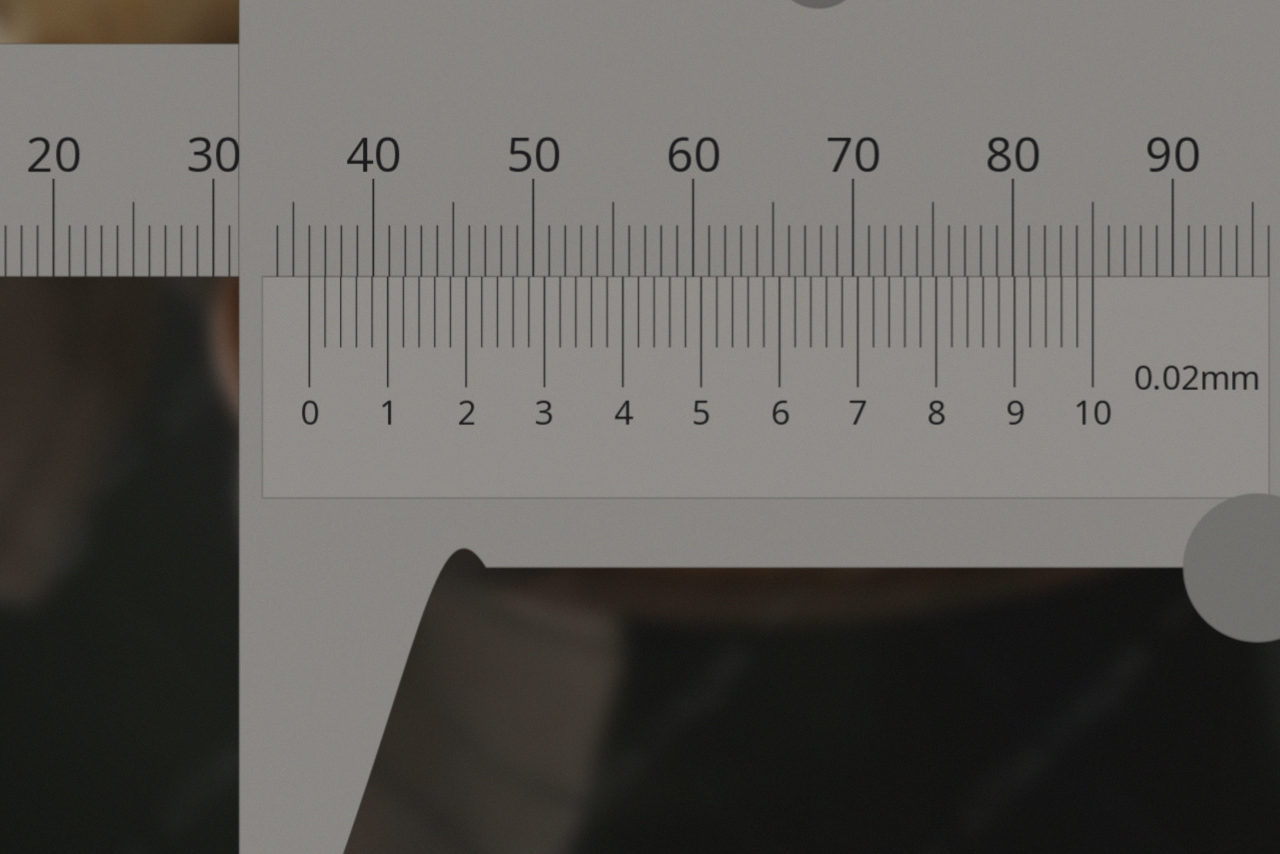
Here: 36.0 mm
